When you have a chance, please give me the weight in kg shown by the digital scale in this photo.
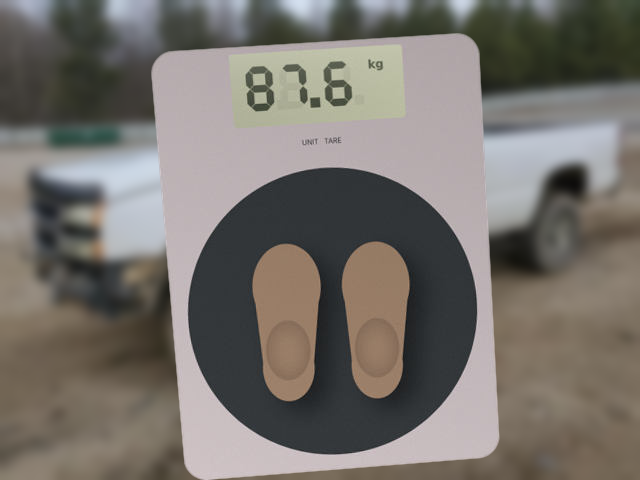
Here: 87.6 kg
